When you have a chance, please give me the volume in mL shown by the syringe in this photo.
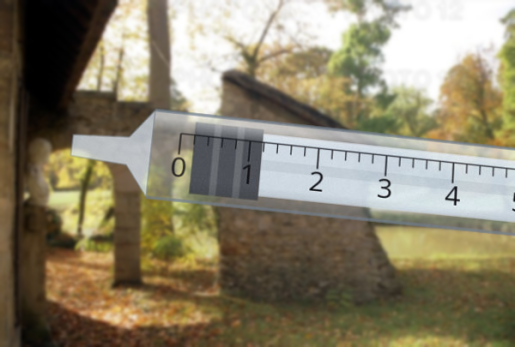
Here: 0.2 mL
